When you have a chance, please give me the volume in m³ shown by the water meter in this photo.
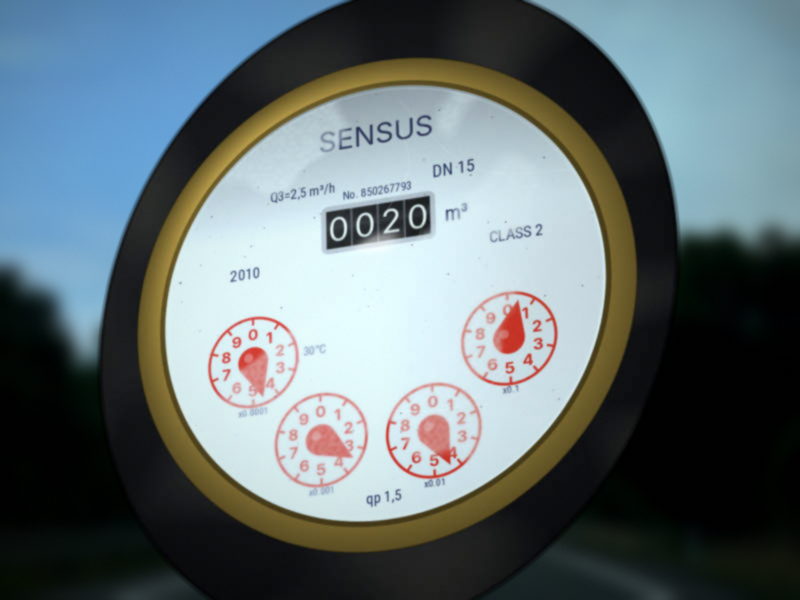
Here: 20.0434 m³
